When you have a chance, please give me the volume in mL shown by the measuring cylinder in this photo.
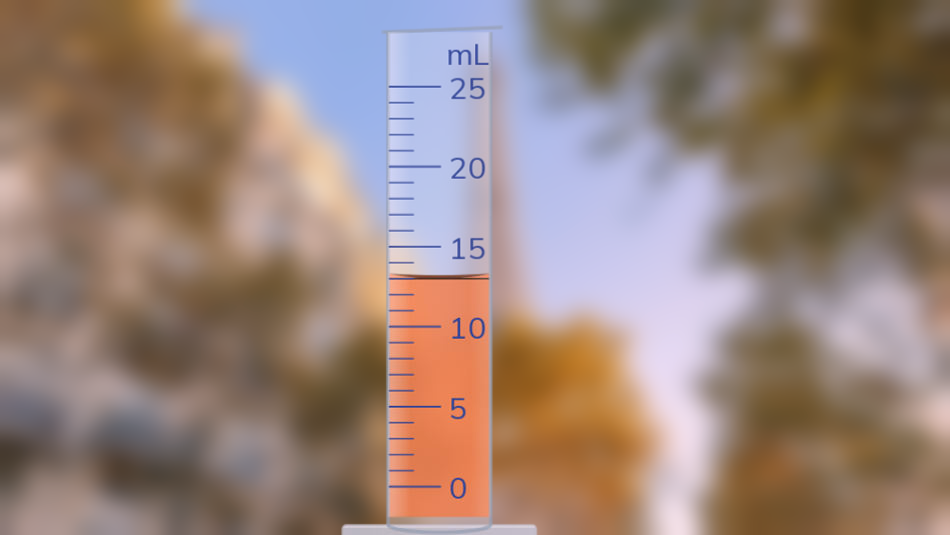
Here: 13 mL
